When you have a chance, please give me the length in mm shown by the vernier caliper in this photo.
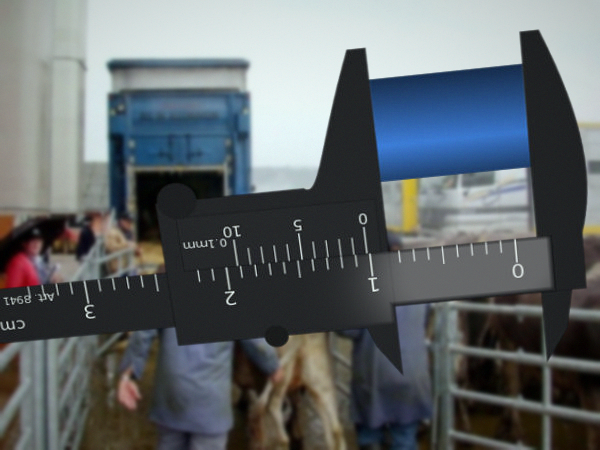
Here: 10.2 mm
